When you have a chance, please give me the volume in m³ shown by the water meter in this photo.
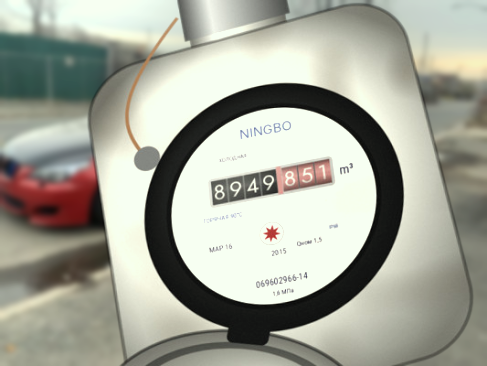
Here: 8949.851 m³
